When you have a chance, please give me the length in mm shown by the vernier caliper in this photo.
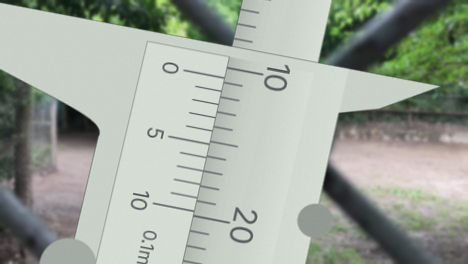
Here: 10.7 mm
